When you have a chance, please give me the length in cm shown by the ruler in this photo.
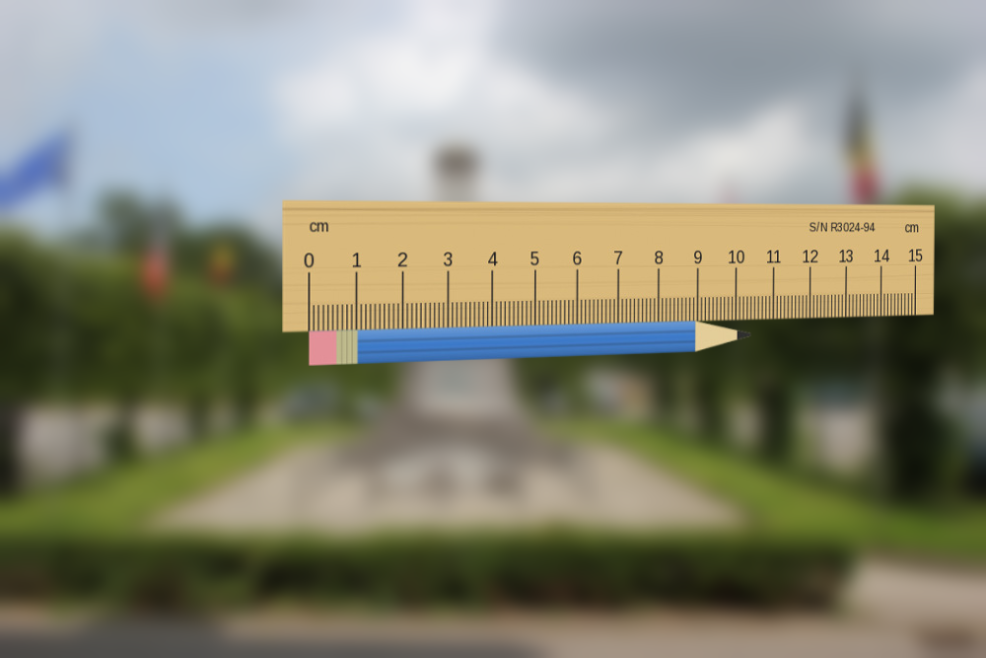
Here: 10.4 cm
